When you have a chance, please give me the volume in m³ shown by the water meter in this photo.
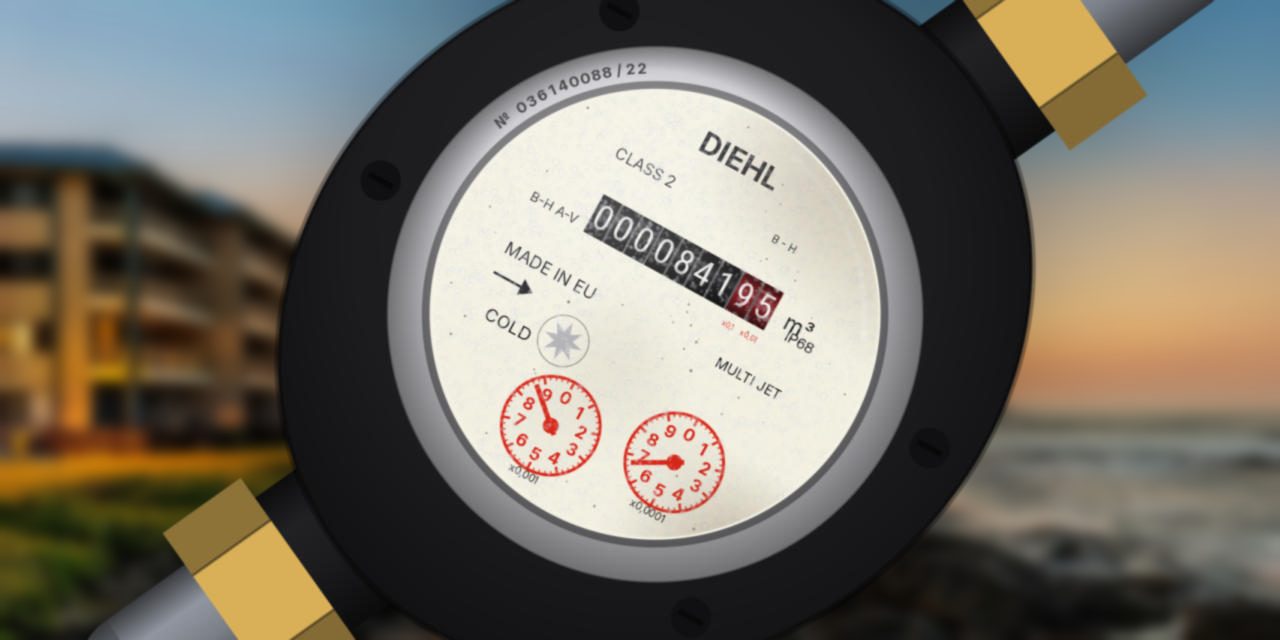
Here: 841.9586 m³
